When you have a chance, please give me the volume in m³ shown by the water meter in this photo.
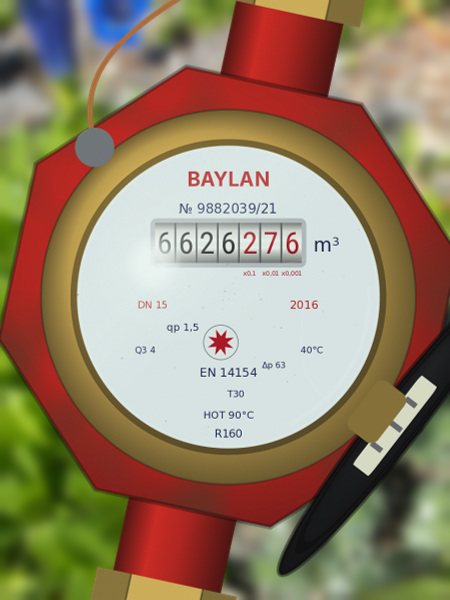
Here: 6626.276 m³
